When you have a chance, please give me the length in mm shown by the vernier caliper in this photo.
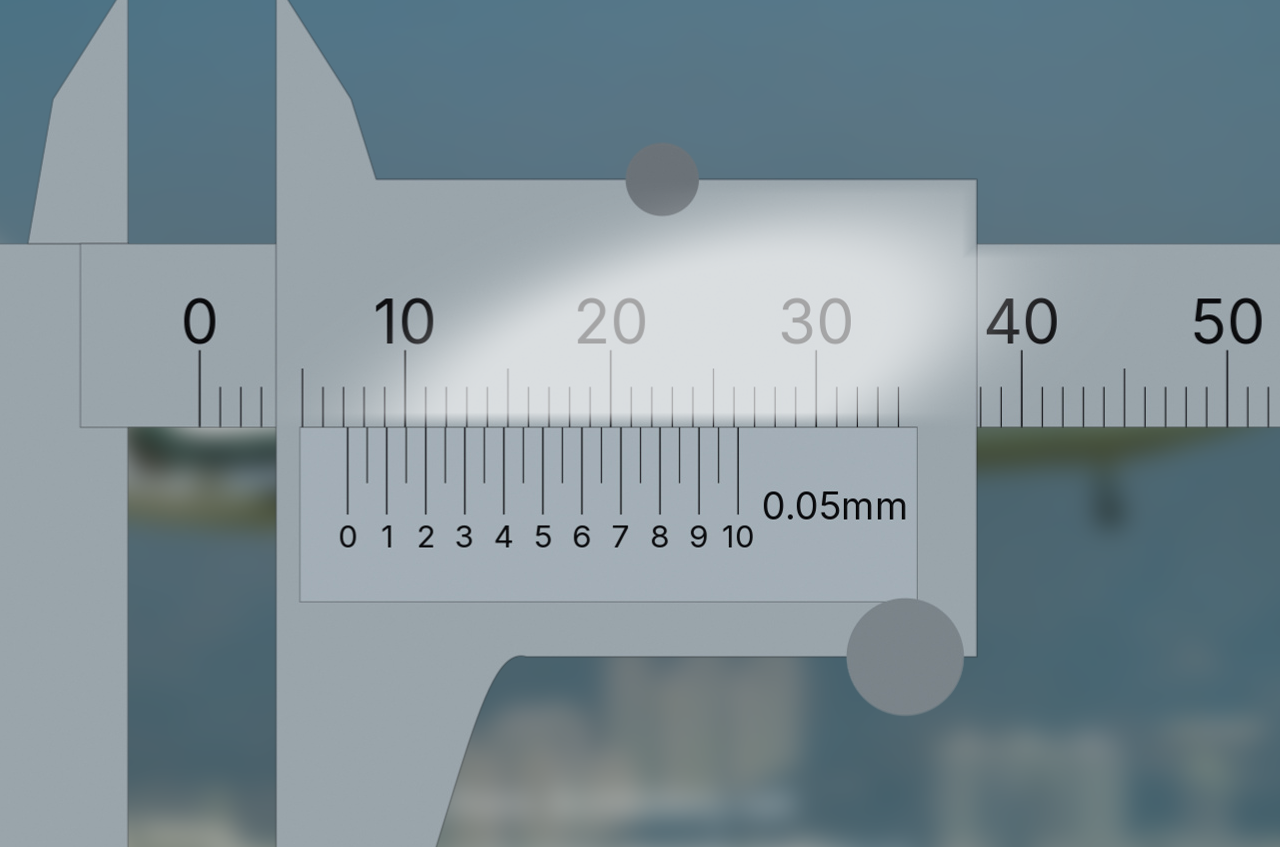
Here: 7.2 mm
